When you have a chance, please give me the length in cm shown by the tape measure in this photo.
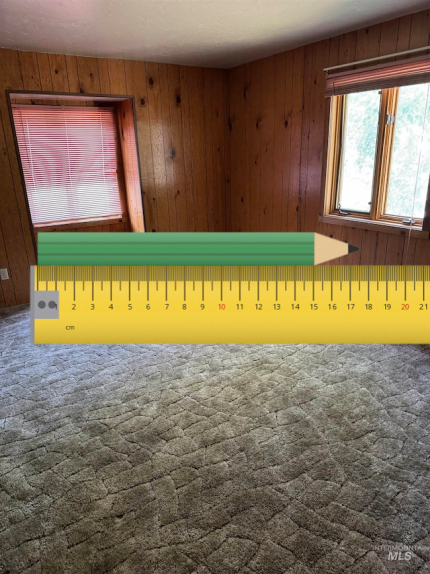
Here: 17.5 cm
